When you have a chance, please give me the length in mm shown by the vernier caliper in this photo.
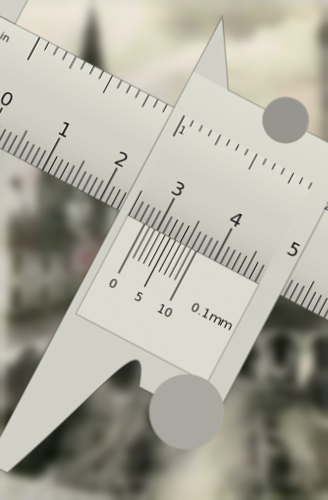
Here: 27.8 mm
